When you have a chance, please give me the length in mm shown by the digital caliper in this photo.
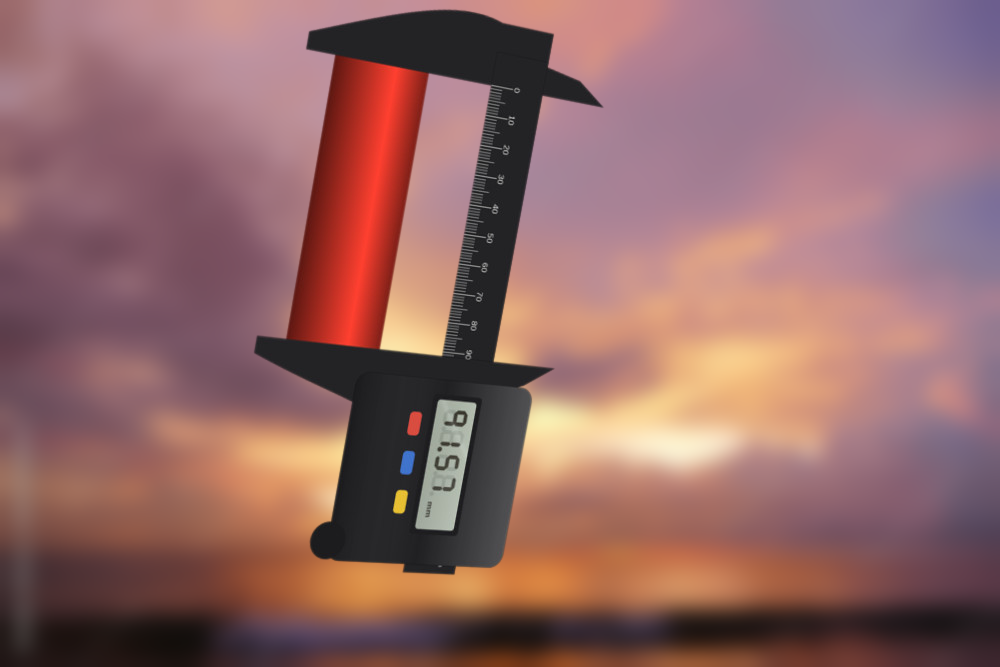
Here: 91.57 mm
